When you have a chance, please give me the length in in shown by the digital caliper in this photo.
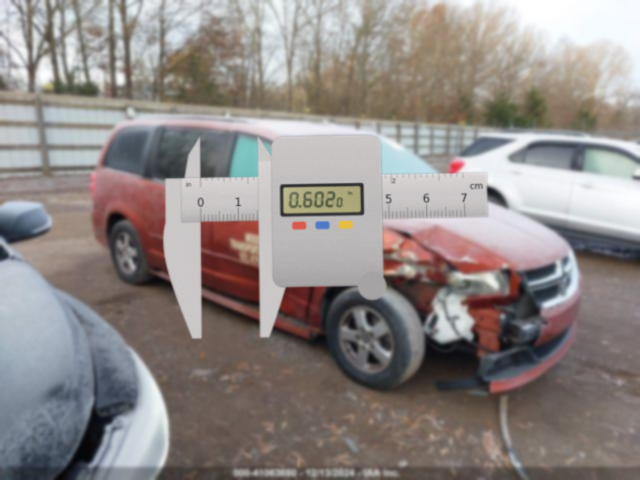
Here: 0.6020 in
